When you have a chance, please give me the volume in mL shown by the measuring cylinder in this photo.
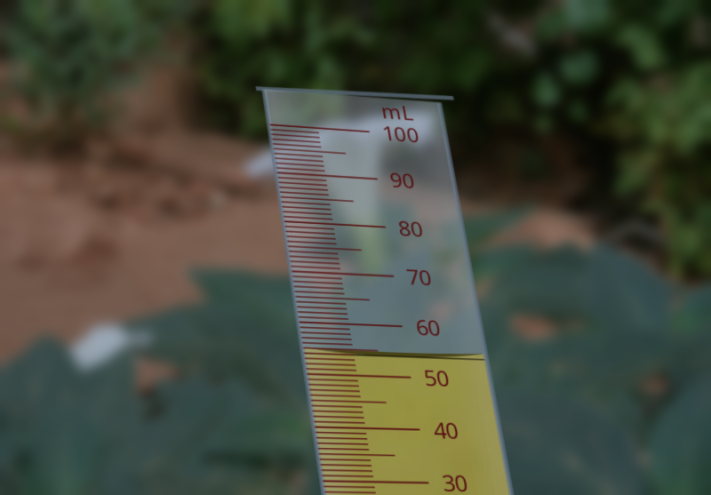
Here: 54 mL
